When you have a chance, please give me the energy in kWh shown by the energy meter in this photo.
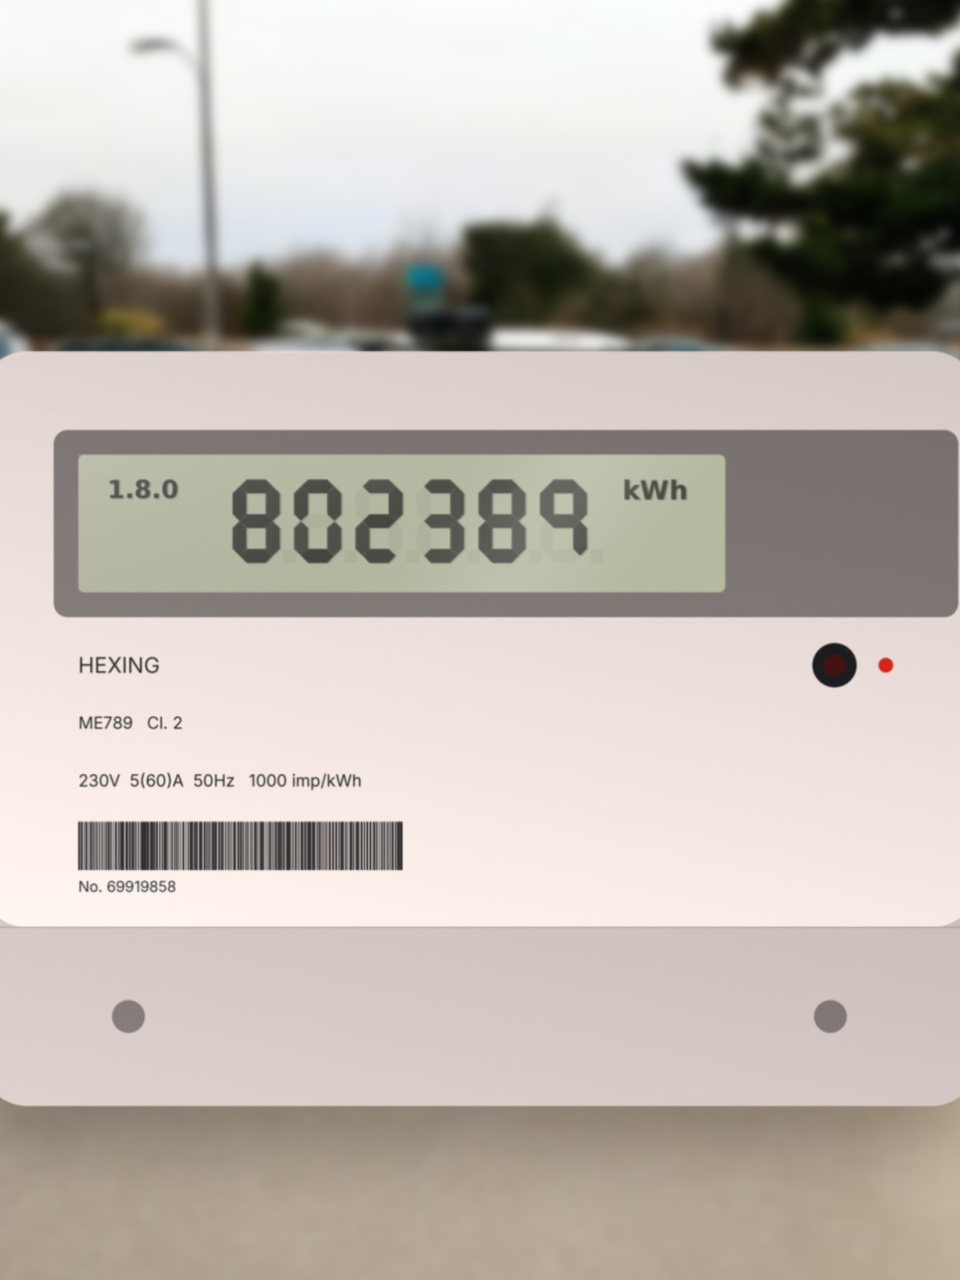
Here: 802389 kWh
